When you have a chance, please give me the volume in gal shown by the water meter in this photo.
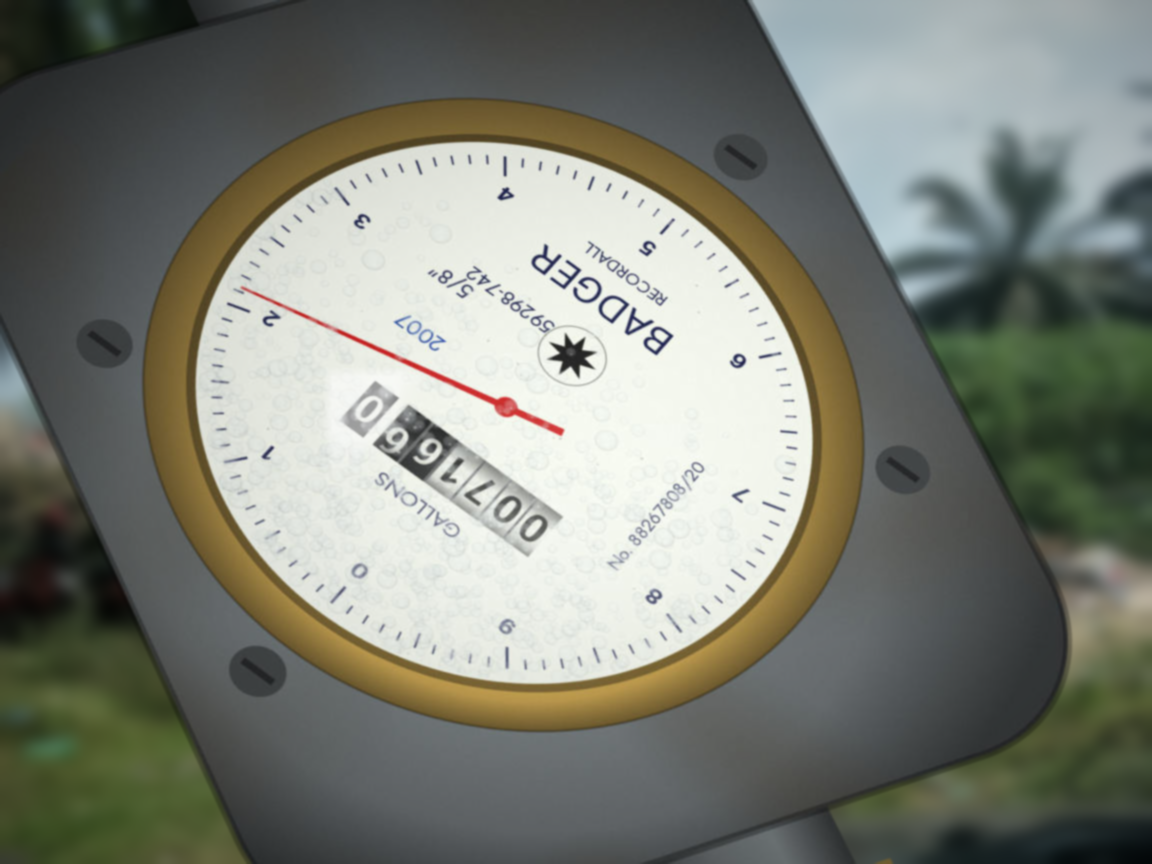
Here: 71662.1 gal
